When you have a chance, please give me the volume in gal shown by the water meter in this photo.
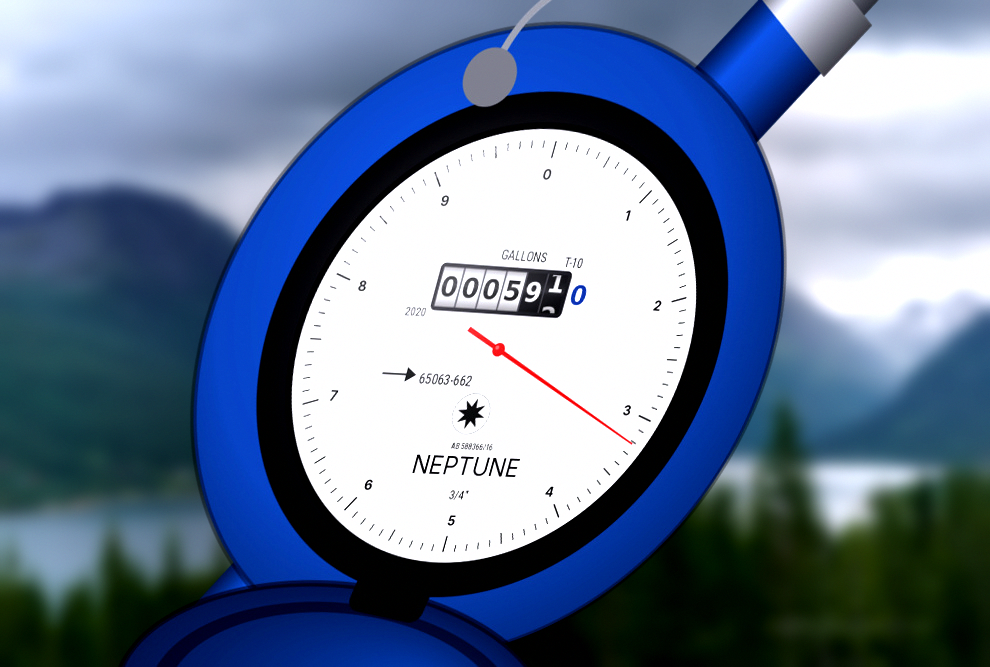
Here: 5913.2 gal
